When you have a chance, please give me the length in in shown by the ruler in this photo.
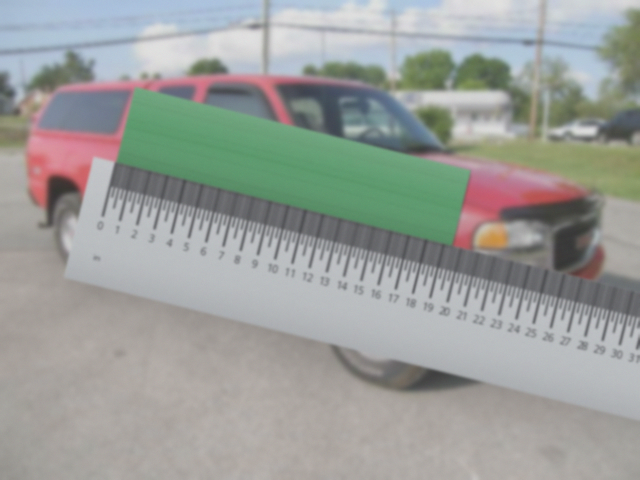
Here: 19.5 in
